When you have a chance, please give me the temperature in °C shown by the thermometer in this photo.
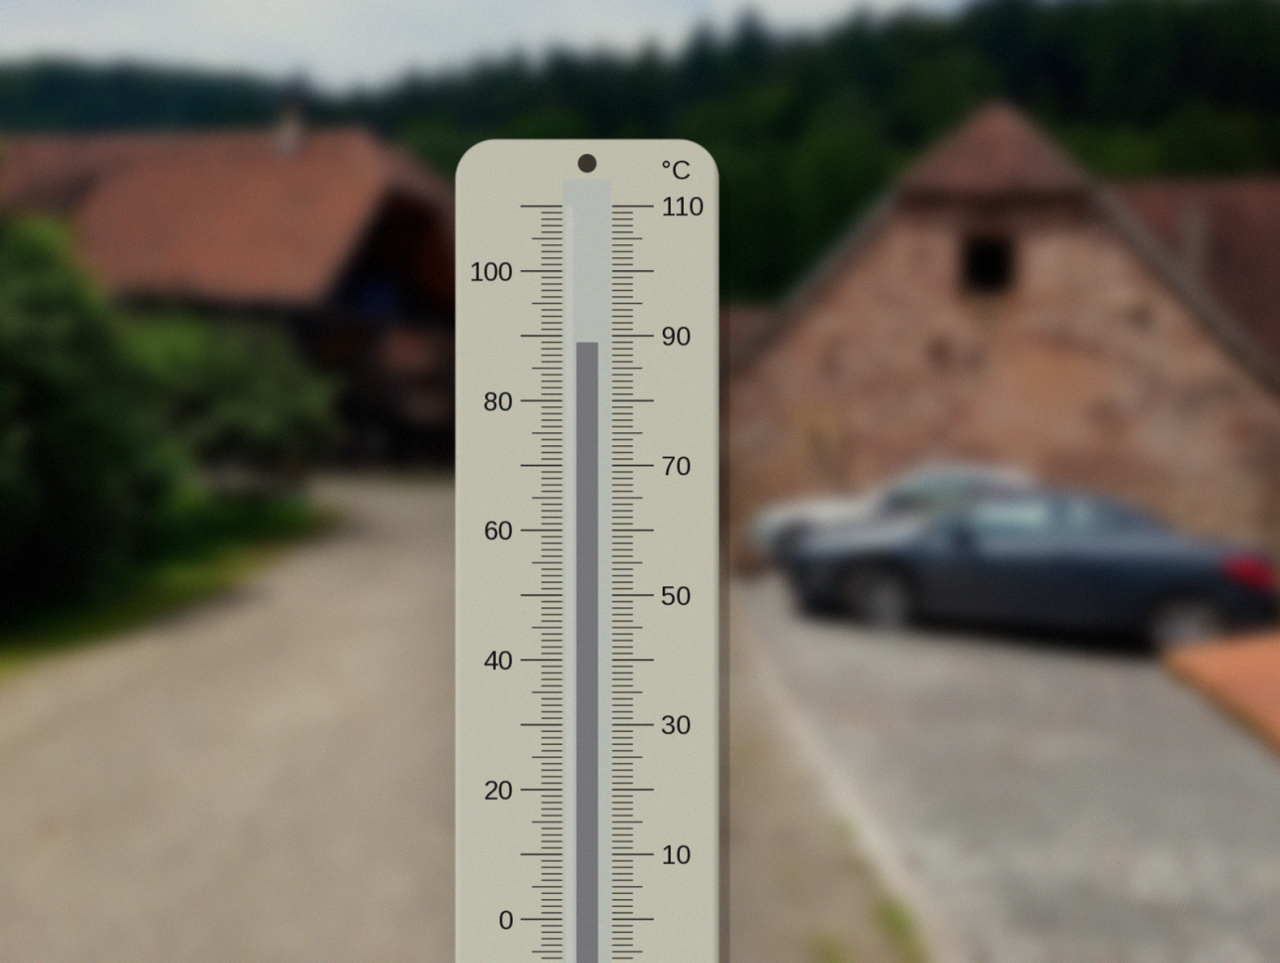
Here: 89 °C
